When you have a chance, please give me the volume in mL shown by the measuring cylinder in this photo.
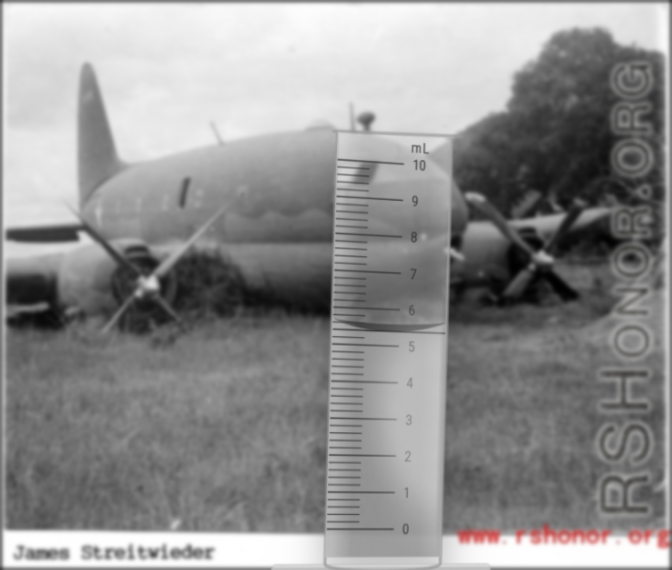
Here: 5.4 mL
